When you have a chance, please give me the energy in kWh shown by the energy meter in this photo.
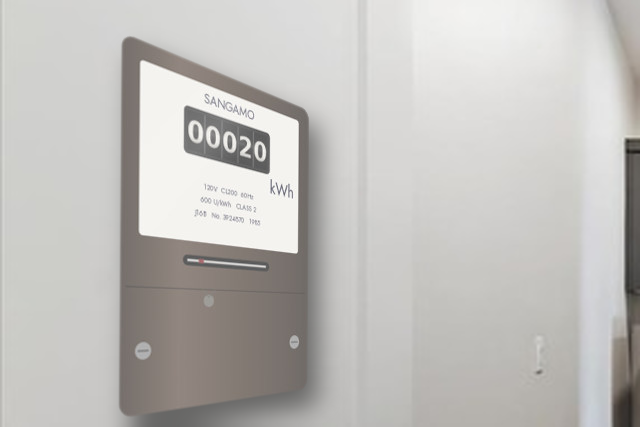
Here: 20 kWh
